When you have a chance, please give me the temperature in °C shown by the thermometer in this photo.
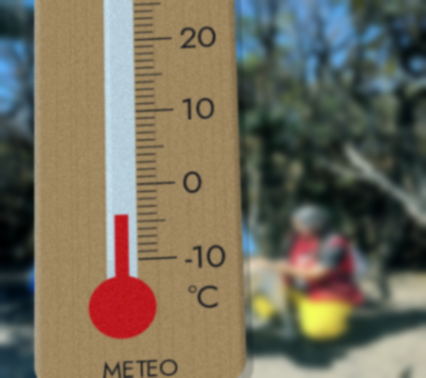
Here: -4 °C
